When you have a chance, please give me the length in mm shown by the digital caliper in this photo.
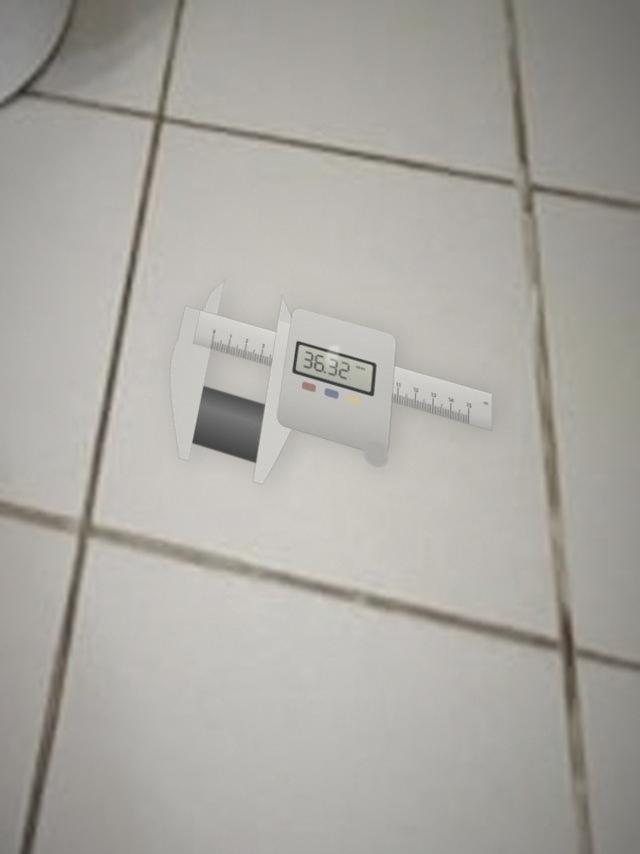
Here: 36.32 mm
